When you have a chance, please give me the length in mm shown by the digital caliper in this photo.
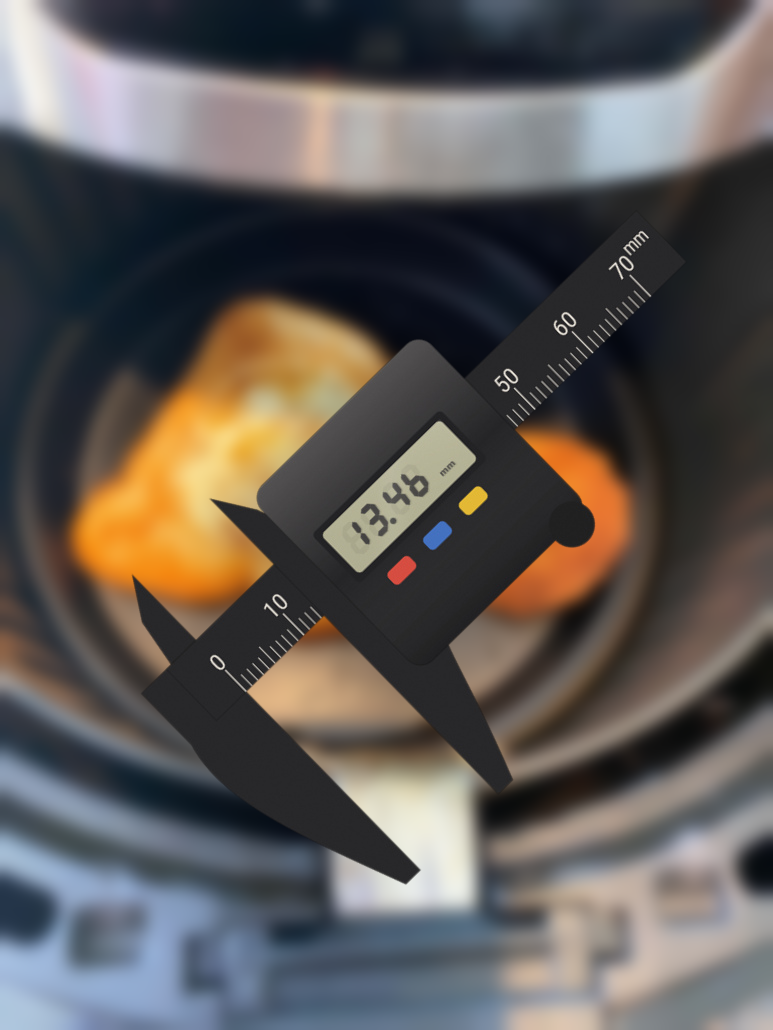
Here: 13.46 mm
